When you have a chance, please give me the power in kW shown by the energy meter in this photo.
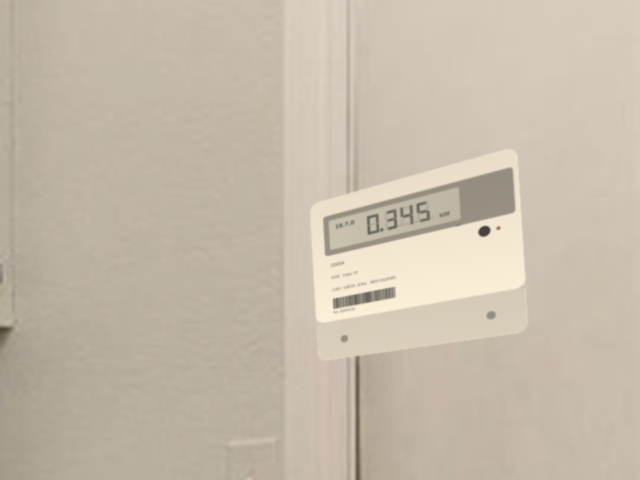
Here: 0.345 kW
